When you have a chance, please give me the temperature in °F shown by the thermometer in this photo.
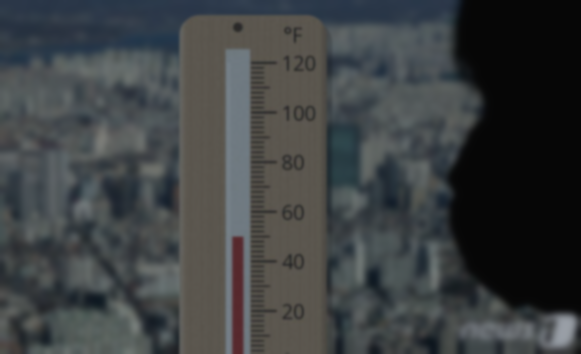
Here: 50 °F
